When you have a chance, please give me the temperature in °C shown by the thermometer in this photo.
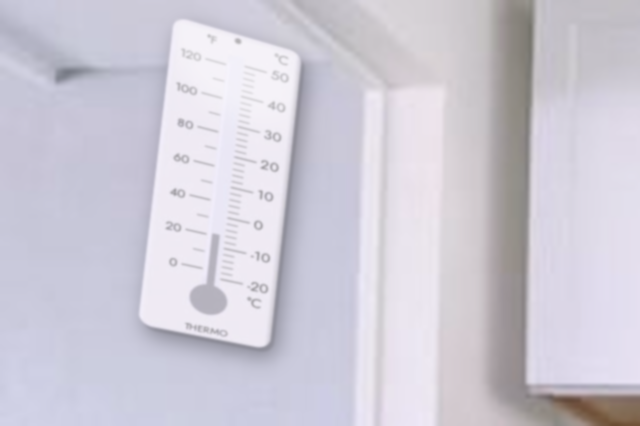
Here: -6 °C
